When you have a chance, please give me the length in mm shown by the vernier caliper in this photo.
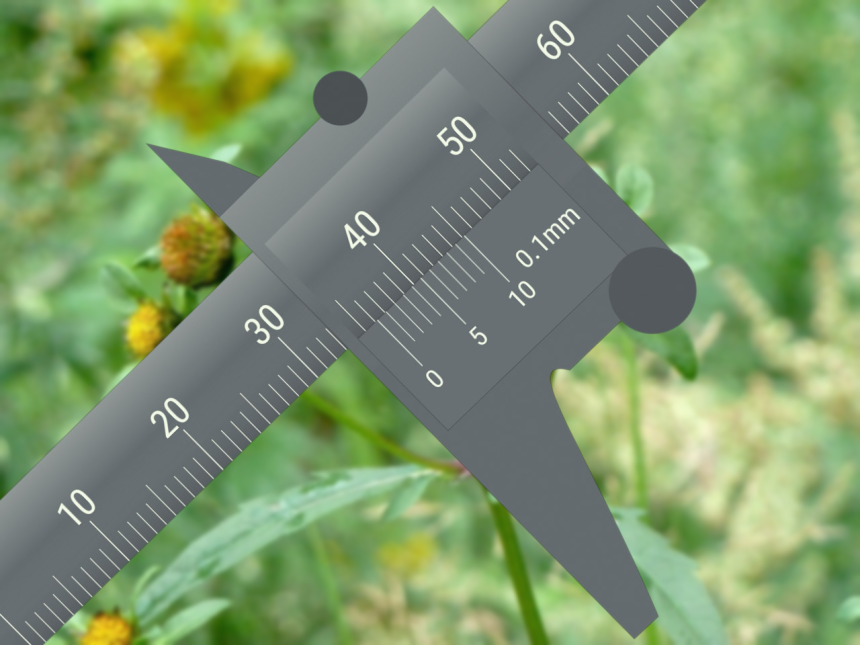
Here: 36.2 mm
